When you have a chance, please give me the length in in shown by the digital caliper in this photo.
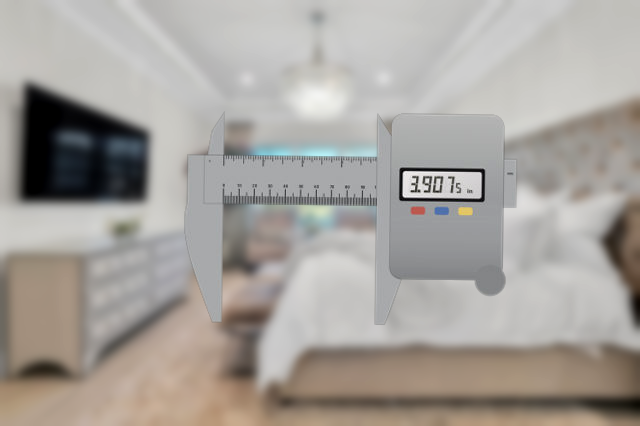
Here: 3.9075 in
